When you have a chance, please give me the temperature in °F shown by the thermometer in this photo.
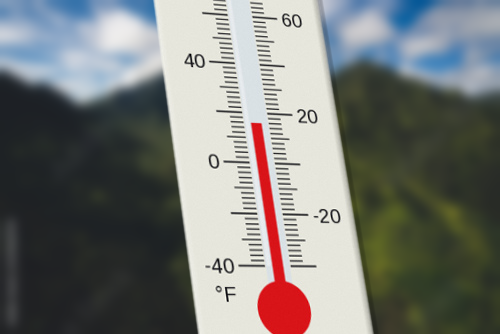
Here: 16 °F
